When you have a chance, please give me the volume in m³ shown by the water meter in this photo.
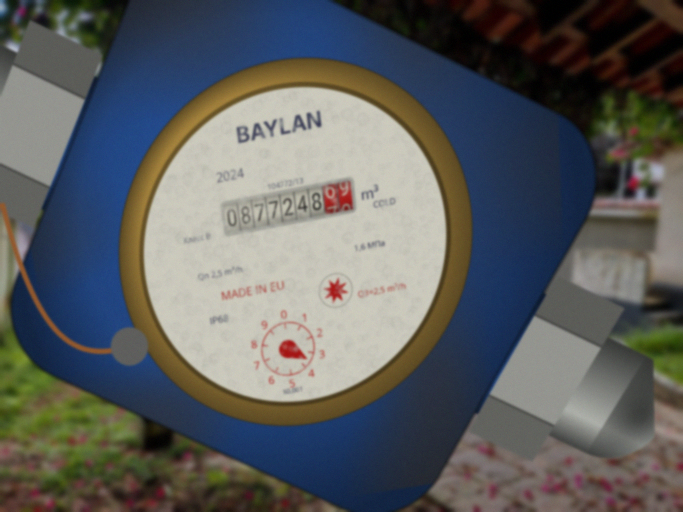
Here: 877248.693 m³
